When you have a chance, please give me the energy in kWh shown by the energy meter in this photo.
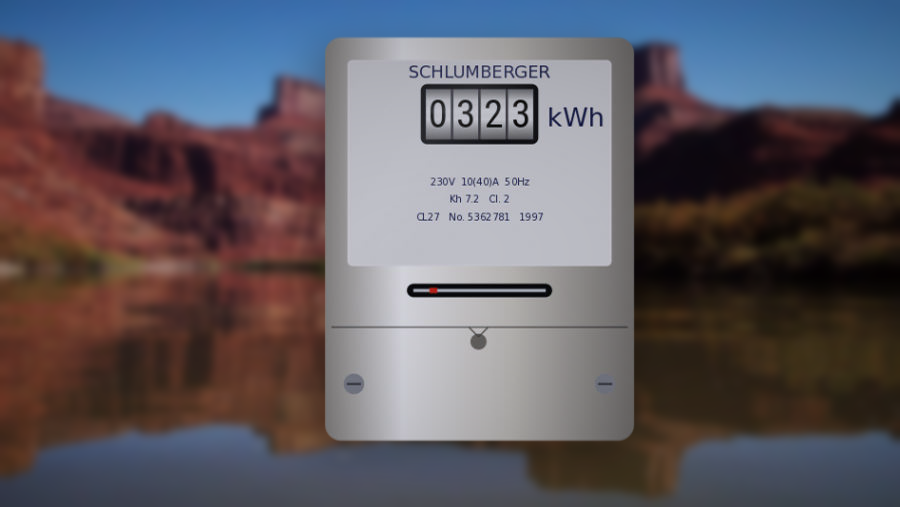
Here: 323 kWh
